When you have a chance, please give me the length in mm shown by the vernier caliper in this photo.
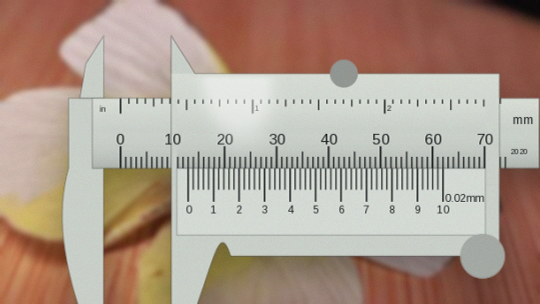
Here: 13.0 mm
